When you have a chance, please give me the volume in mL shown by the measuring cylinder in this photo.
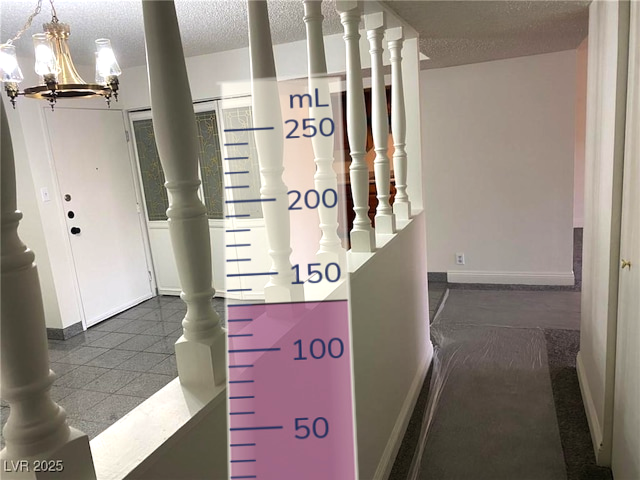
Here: 130 mL
